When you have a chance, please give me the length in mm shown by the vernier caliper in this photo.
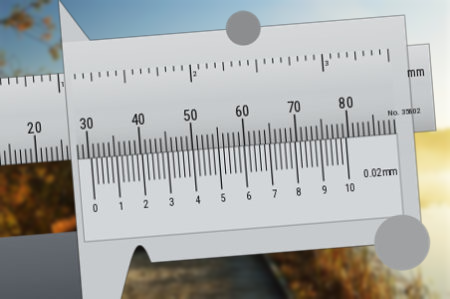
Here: 30.5 mm
